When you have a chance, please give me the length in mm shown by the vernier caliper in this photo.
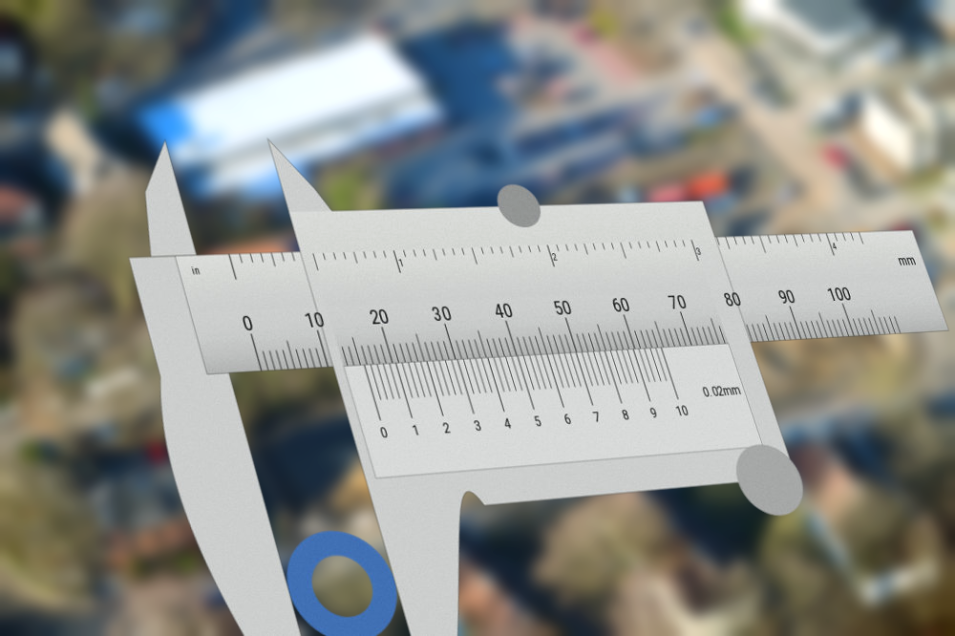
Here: 15.6 mm
